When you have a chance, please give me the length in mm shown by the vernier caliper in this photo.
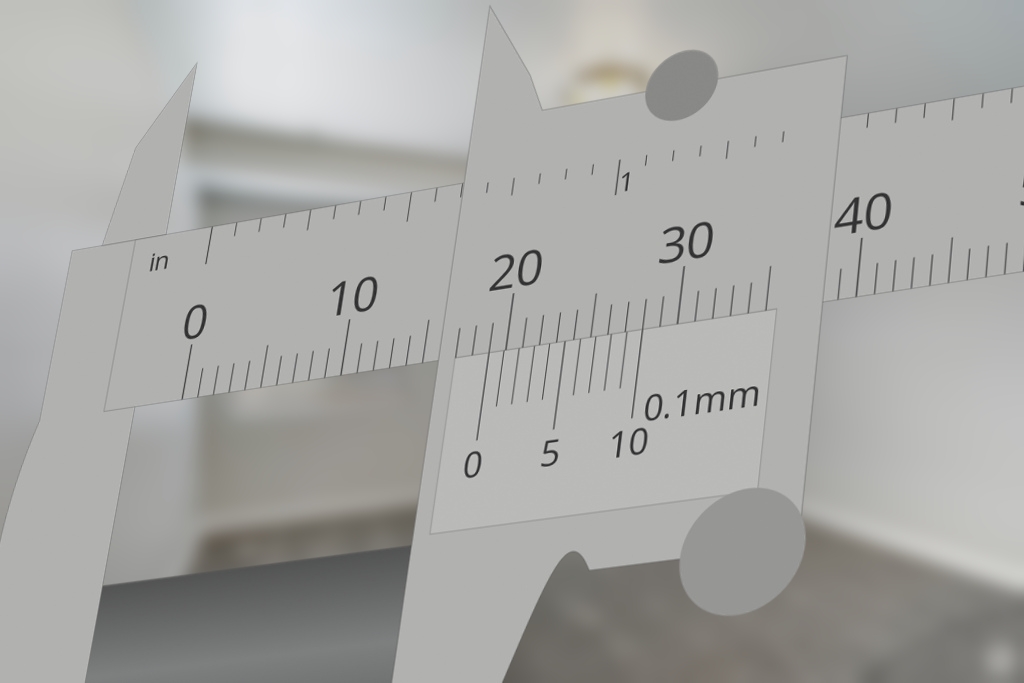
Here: 19.0 mm
